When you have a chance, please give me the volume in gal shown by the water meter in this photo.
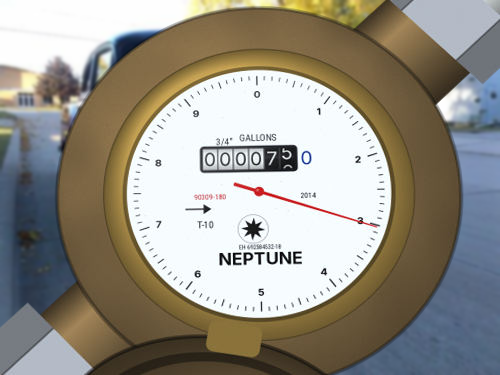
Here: 753.0 gal
